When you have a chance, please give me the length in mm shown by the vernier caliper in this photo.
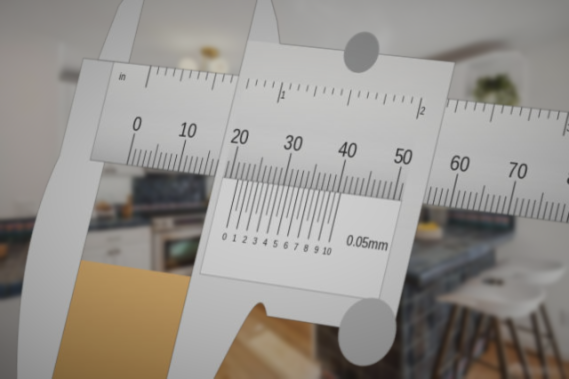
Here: 21.5 mm
